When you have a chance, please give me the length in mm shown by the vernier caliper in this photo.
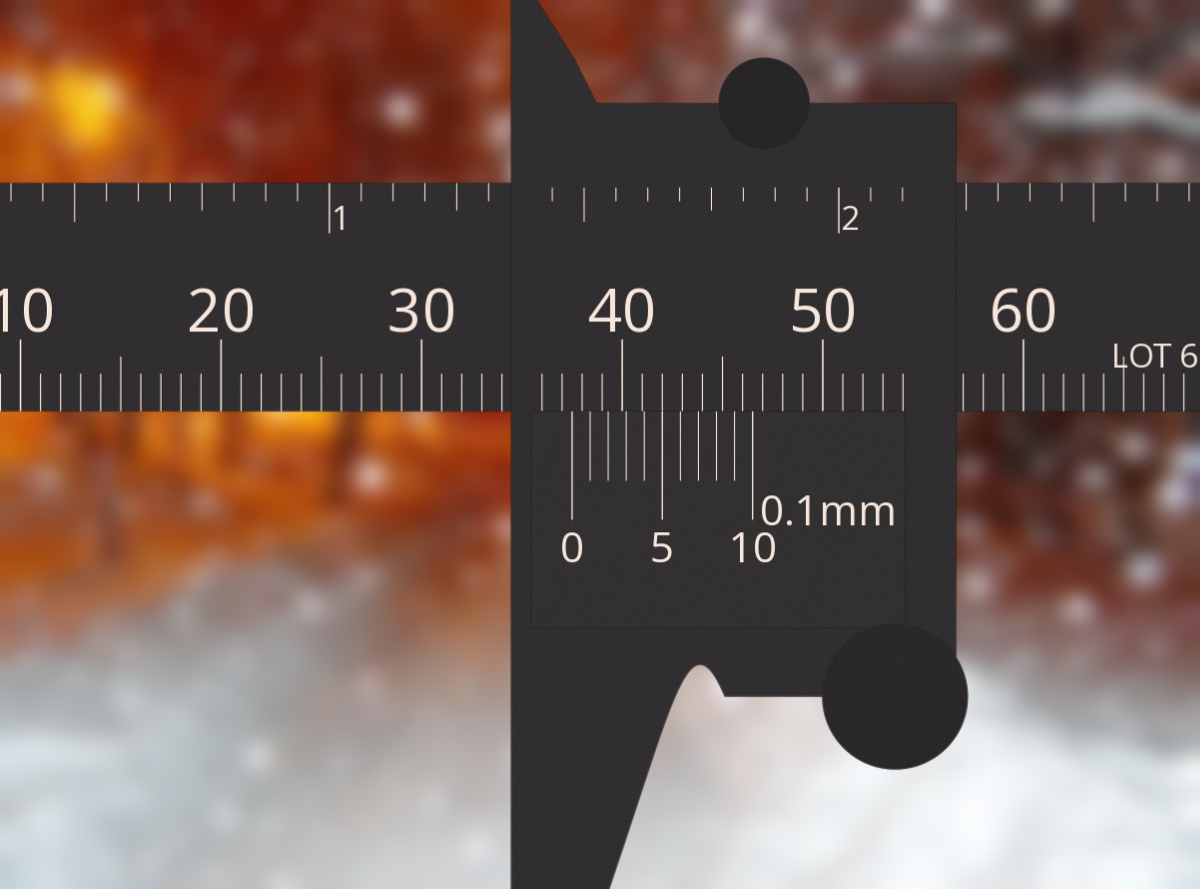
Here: 37.5 mm
